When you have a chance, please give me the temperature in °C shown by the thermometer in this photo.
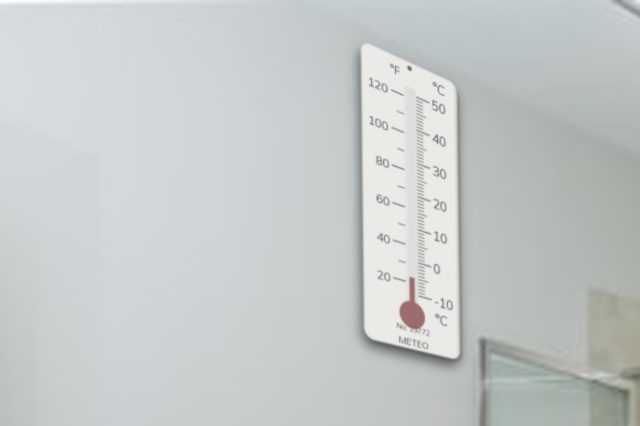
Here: -5 °C
